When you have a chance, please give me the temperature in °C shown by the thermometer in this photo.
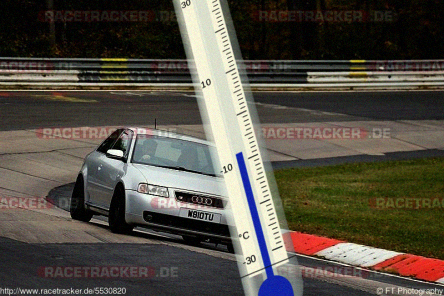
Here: -8 °C
